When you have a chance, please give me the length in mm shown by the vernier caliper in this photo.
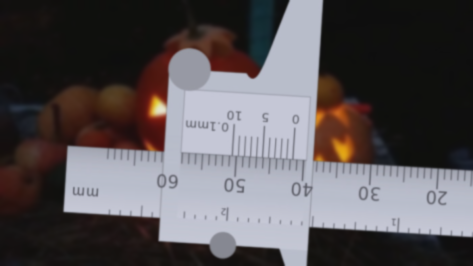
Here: 41.6 mm
